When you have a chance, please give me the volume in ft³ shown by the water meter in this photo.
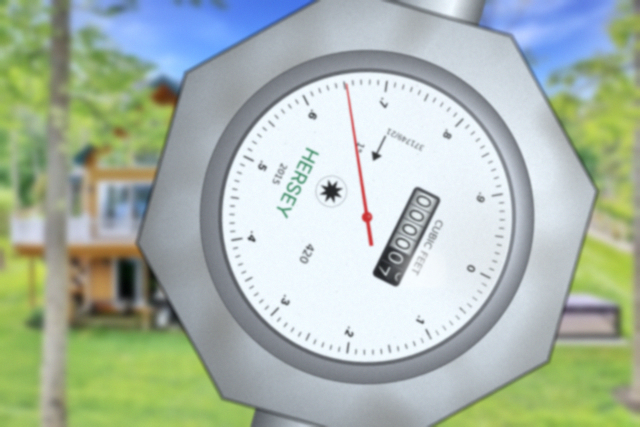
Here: 6.65 ft³
